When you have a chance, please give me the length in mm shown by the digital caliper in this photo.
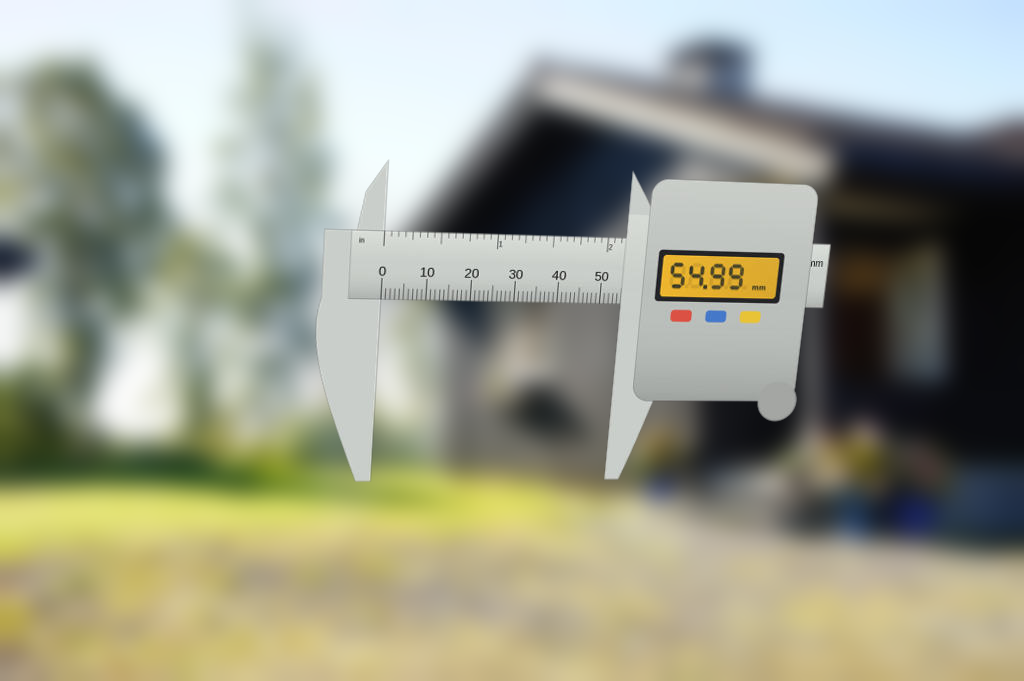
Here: 54.99 mm
